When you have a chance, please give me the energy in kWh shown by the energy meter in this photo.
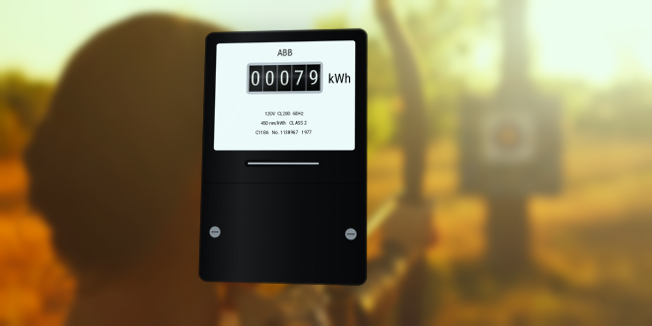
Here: 79 kWh
